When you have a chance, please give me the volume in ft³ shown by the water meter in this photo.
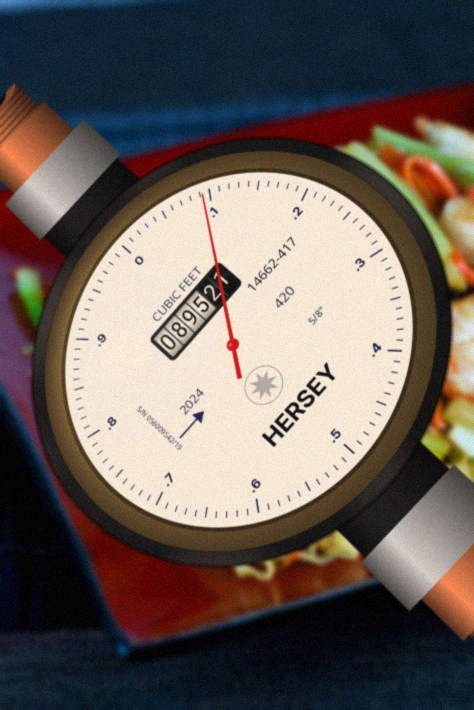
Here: 89521.09 ft³
